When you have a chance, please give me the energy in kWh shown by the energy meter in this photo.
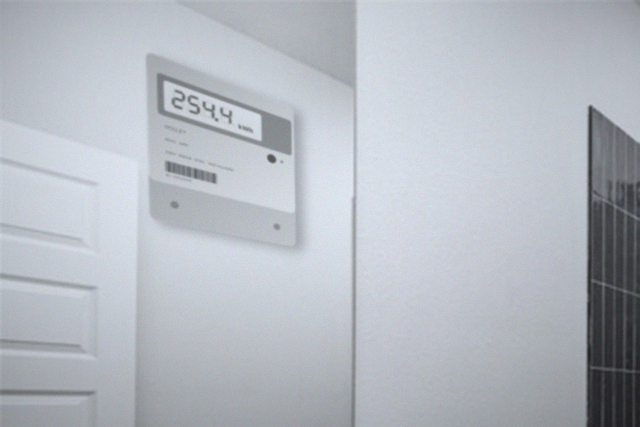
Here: 254.4 kWh
